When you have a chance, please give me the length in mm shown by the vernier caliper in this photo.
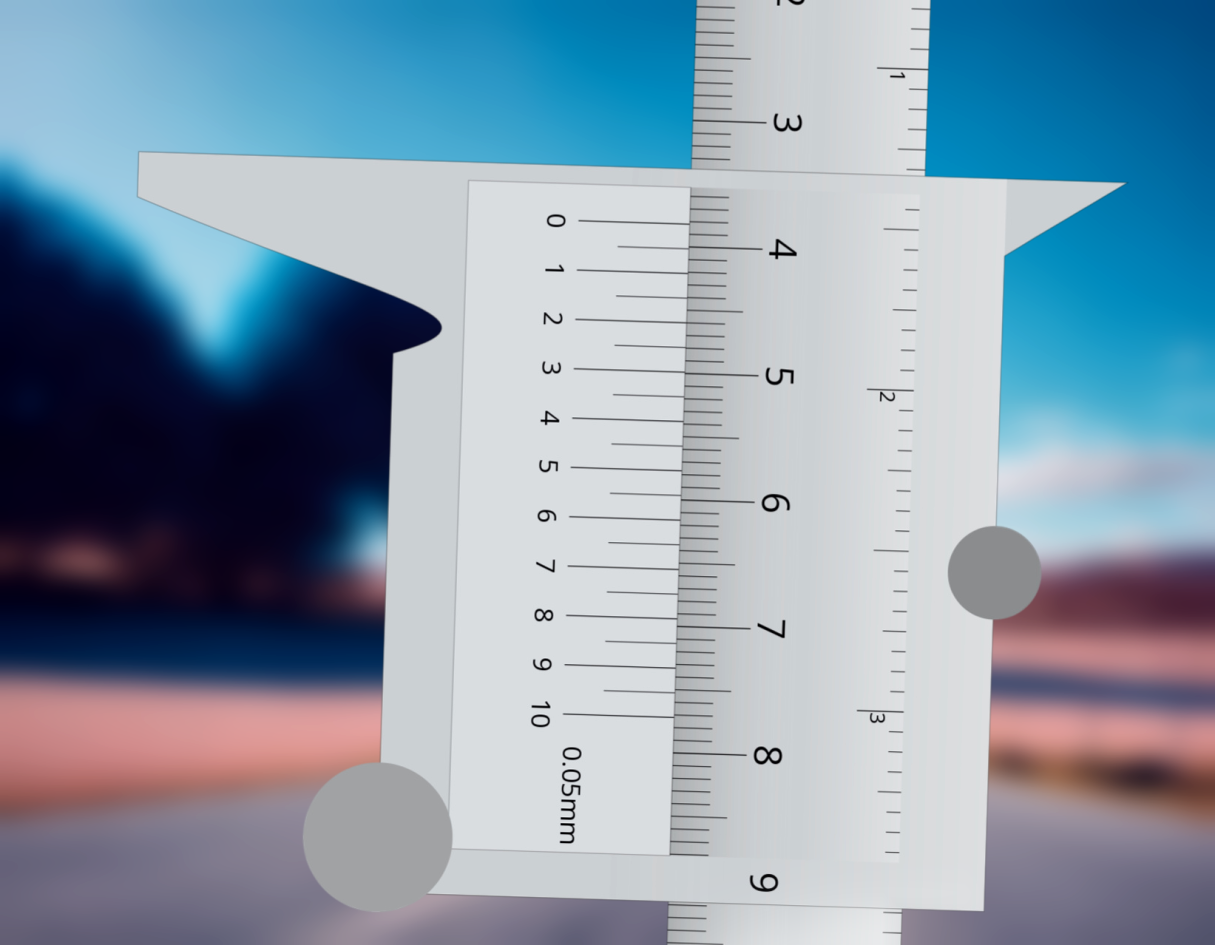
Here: 38.2 mm
